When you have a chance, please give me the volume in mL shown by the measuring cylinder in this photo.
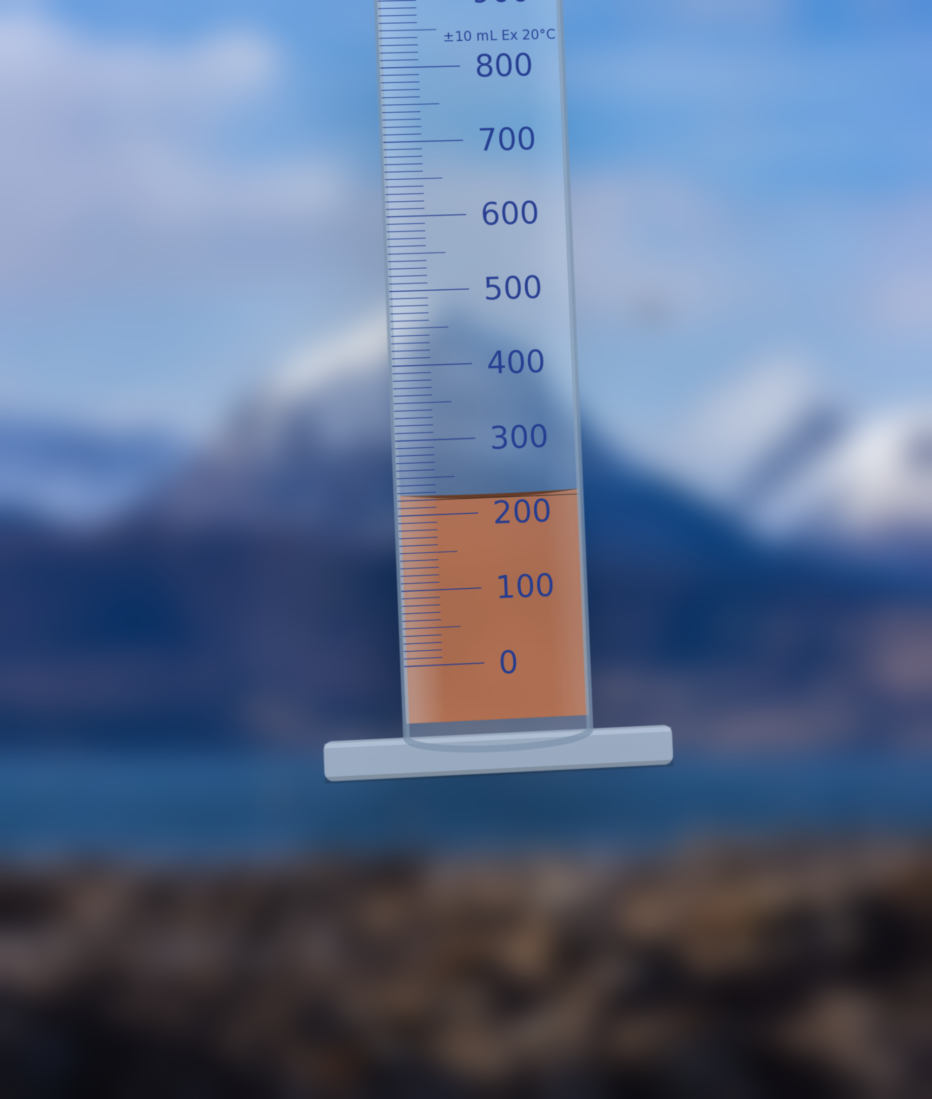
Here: 220 mL
